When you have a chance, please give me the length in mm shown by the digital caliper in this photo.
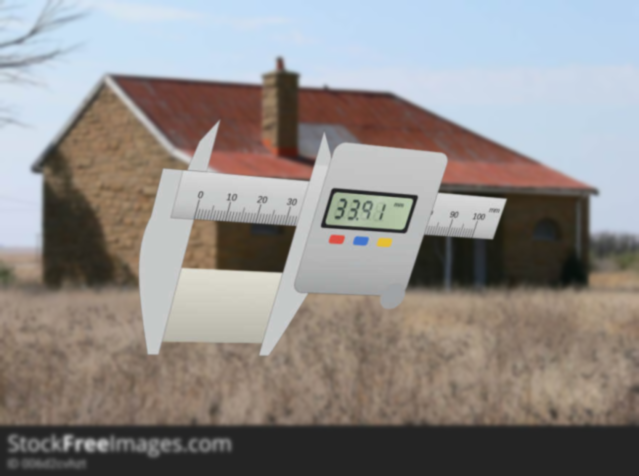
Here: 33.91 mm
